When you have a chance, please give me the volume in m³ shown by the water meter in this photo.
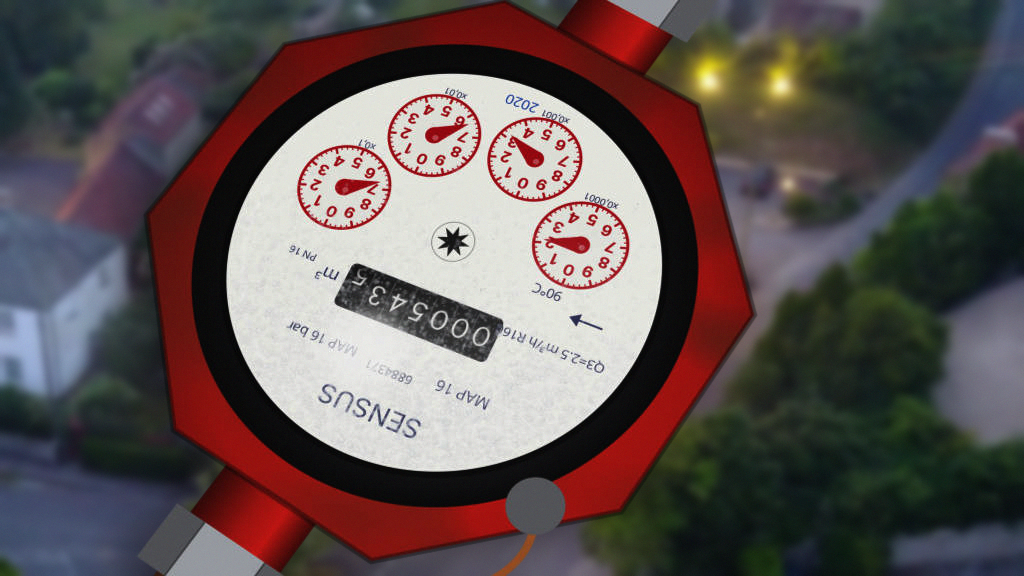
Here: 5434.6632 m³
